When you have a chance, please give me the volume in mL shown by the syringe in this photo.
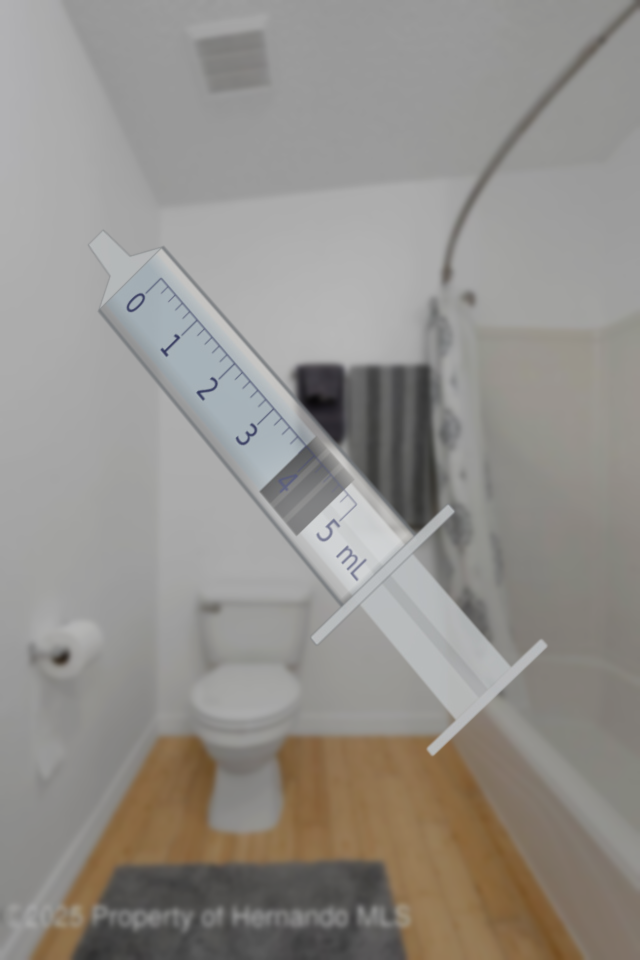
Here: 3.8 mL
